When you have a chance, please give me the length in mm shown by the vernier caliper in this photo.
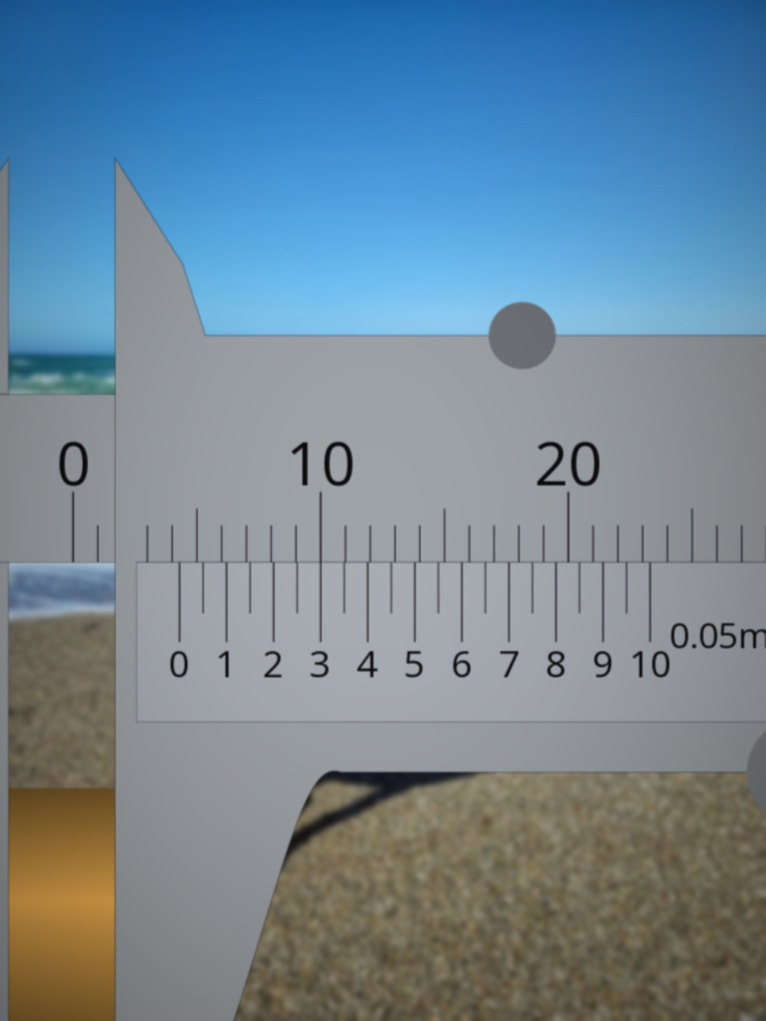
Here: 4.3 mm
